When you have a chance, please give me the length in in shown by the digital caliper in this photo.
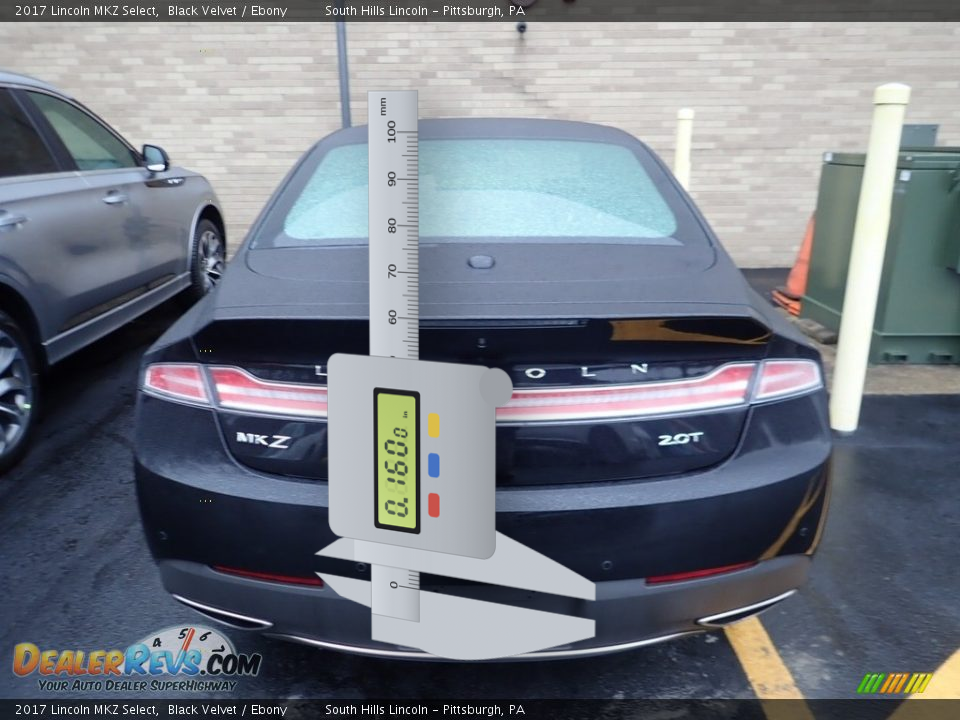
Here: 0.1600 in
